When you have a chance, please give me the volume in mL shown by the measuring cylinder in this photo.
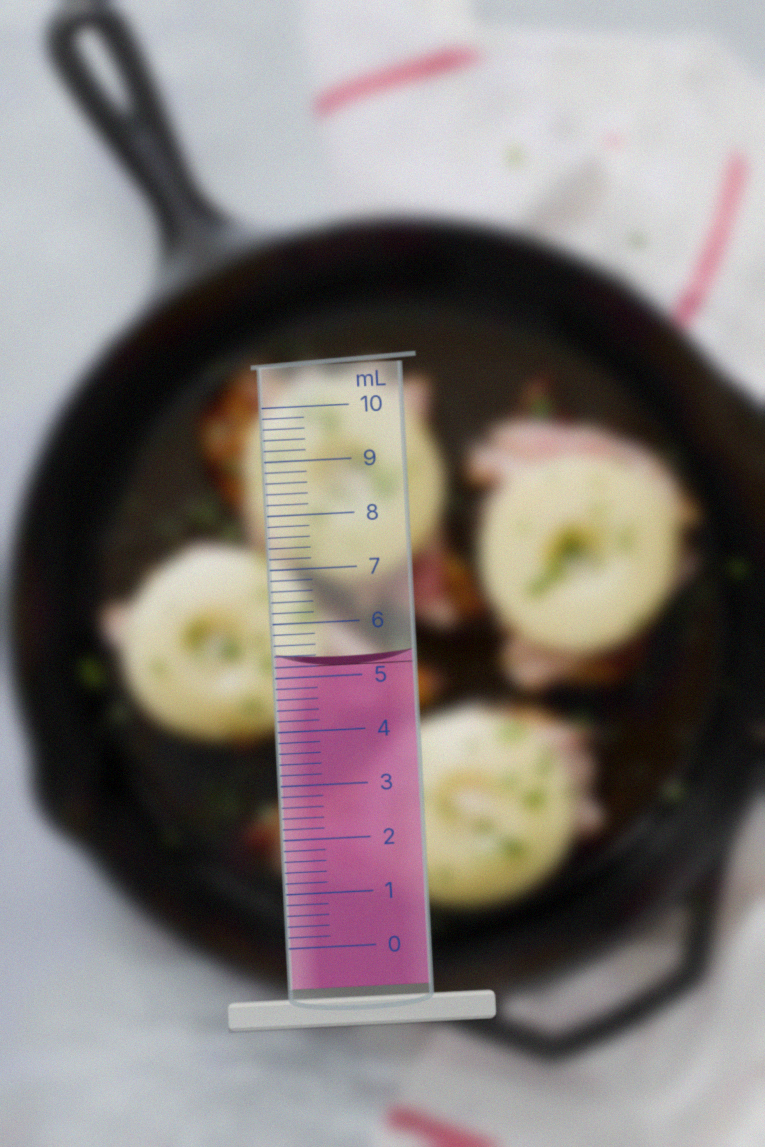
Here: 5.2 mL
